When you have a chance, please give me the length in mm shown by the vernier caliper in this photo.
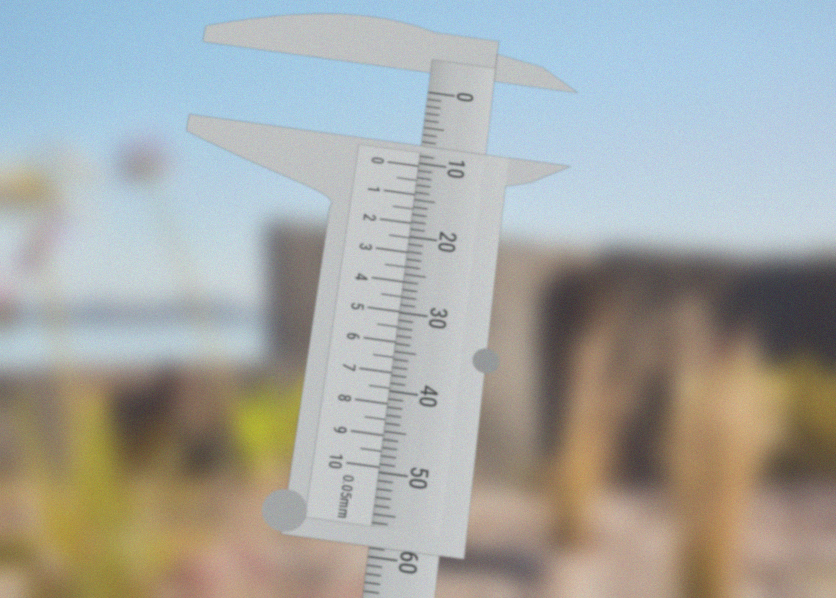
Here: 10.4 mm
